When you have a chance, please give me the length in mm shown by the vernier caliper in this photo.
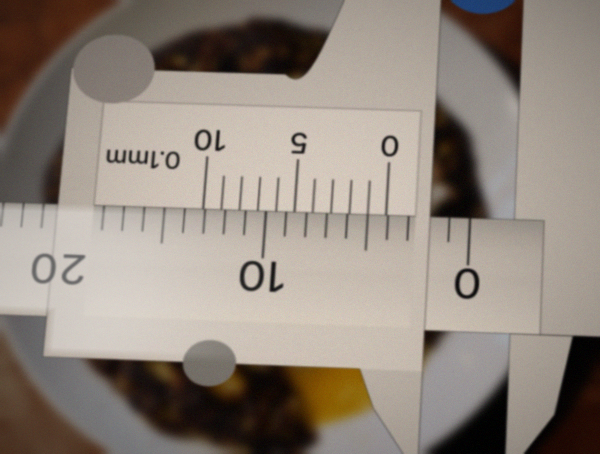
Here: 4.1 mm
